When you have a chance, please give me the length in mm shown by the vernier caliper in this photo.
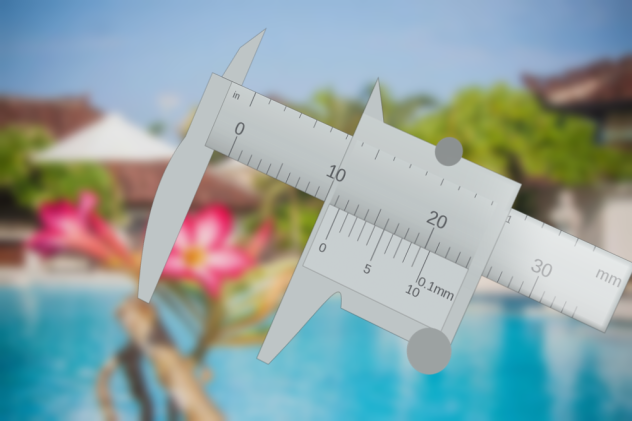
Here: 11.5 mm
